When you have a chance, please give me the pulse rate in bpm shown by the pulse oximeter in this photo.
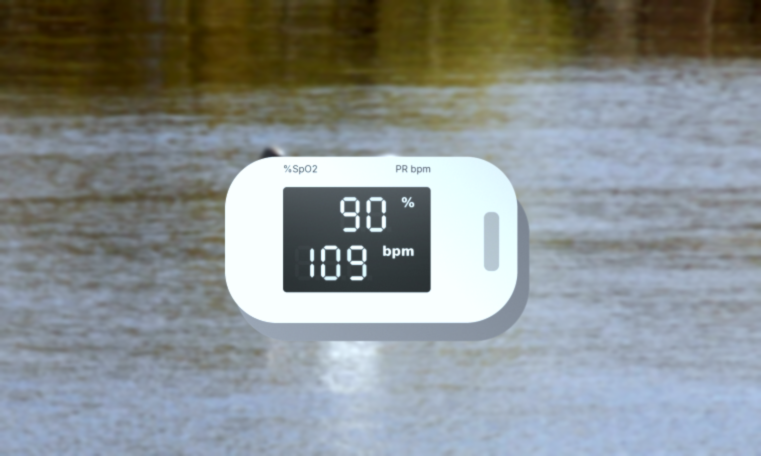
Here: 109 bpm
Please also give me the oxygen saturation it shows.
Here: 90 %
